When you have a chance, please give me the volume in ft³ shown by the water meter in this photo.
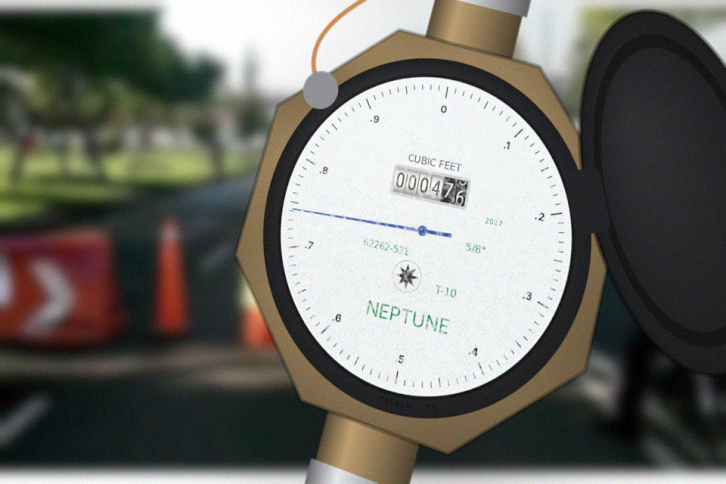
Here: 475.74 ft³
